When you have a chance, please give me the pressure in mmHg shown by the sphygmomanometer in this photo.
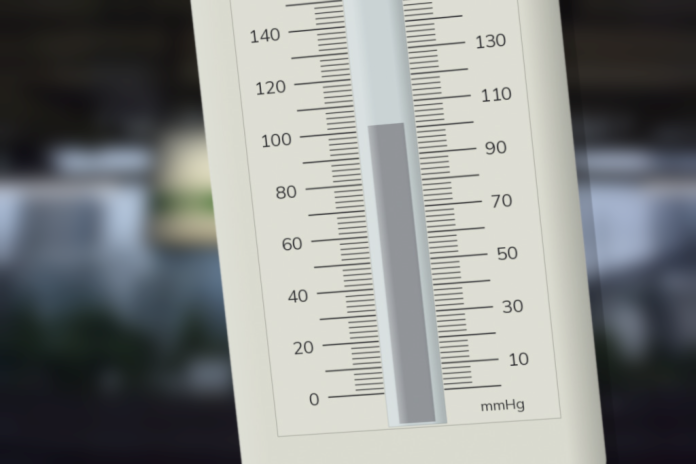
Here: 102 mmHg
